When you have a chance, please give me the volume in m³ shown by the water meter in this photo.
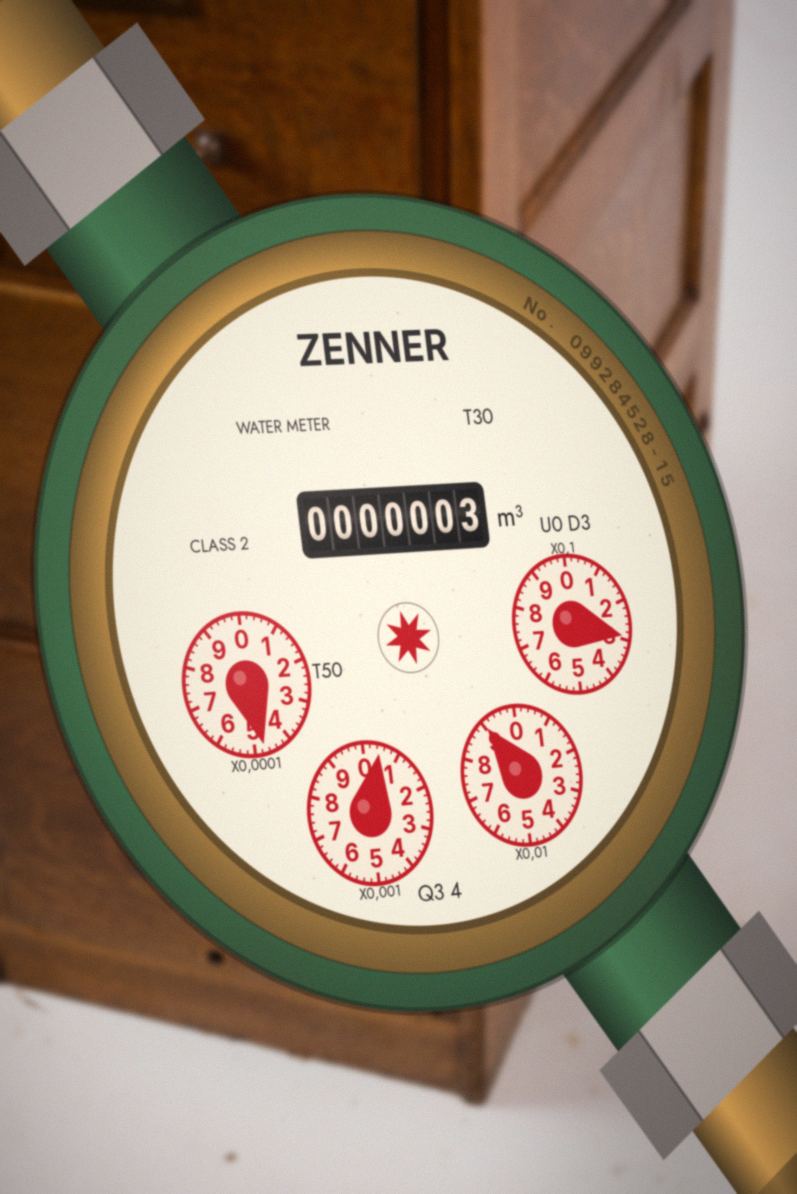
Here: 3.2904 m³
